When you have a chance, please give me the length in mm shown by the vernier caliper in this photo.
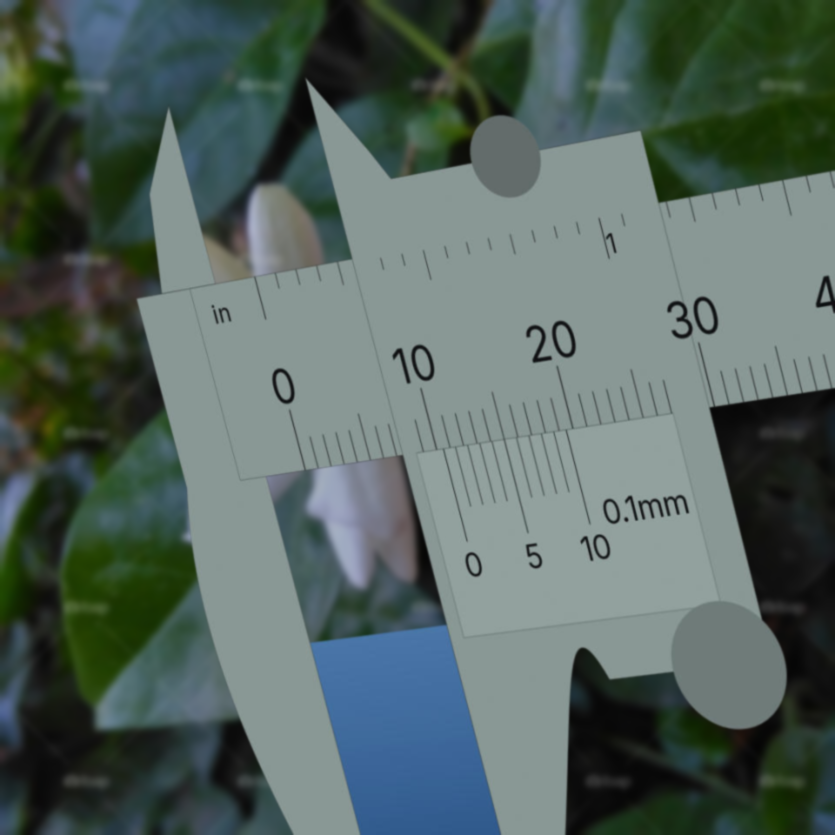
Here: 10.5 mm
